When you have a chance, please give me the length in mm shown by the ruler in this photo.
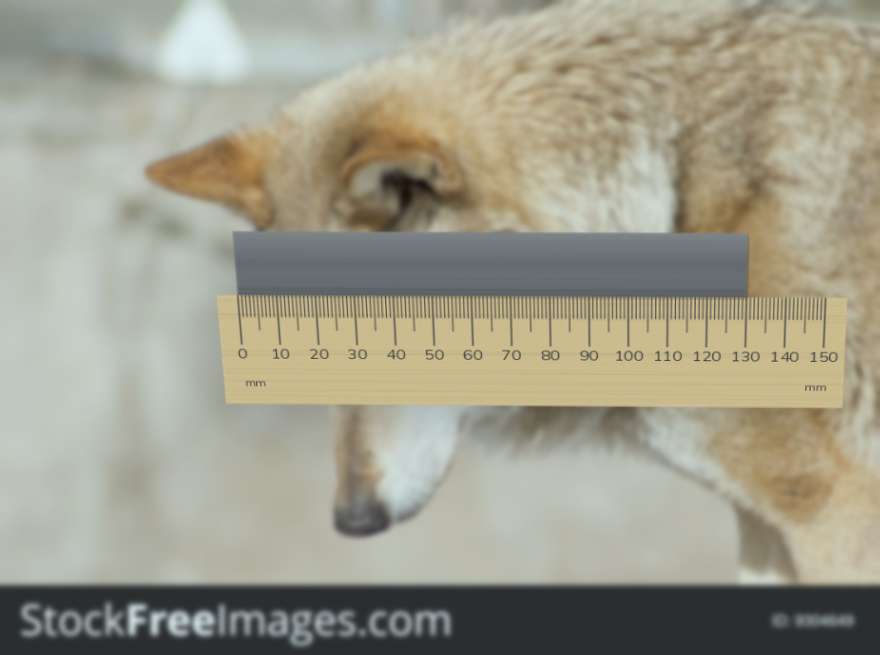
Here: 130 mm
